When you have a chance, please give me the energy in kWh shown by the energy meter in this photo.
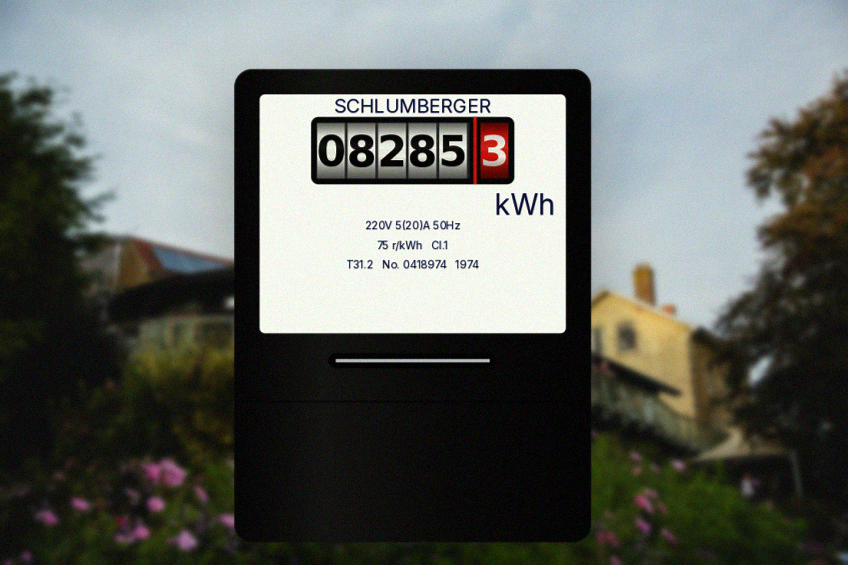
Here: 8285.3 kWh
